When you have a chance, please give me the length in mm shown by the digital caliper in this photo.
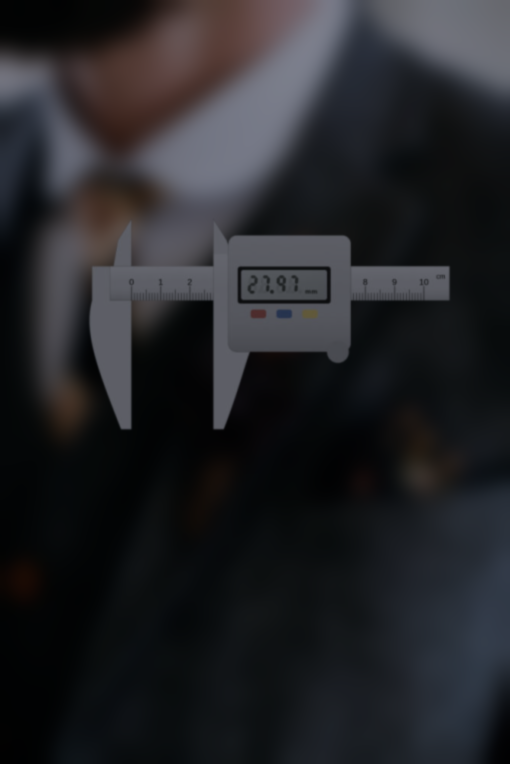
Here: 27.97 mm
